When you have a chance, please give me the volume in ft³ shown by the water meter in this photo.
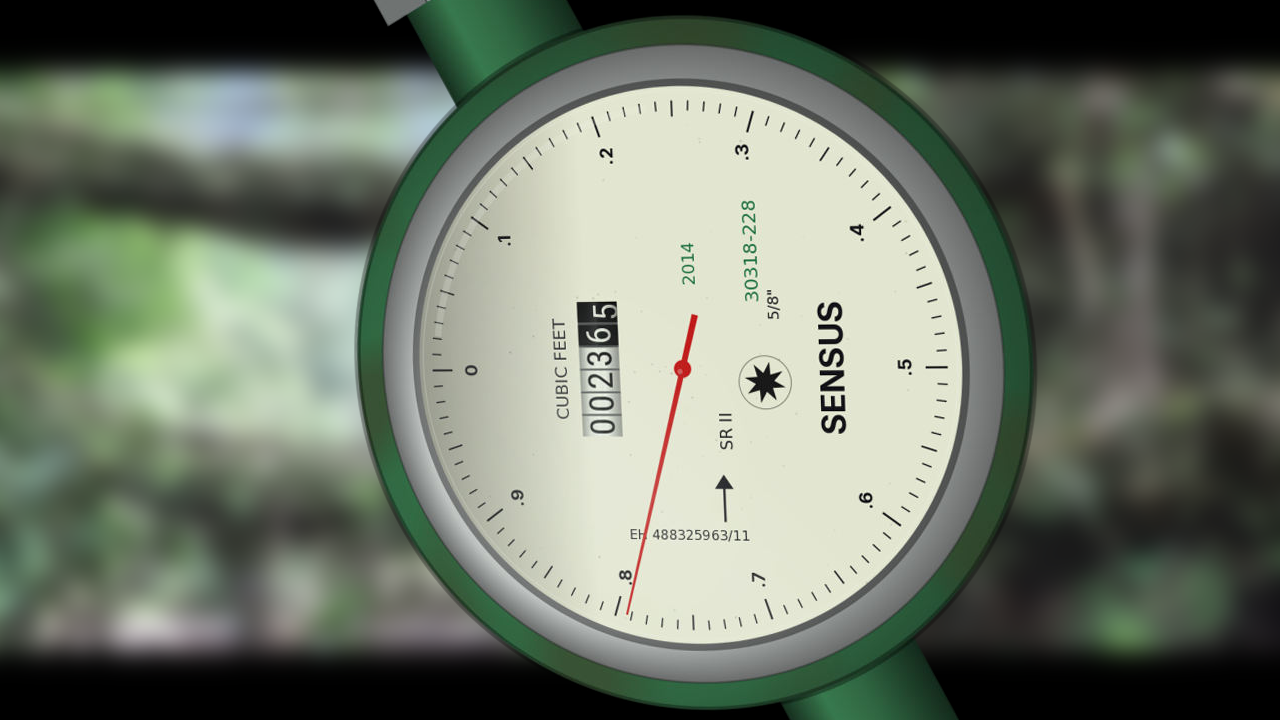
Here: 2364.79 ft³
